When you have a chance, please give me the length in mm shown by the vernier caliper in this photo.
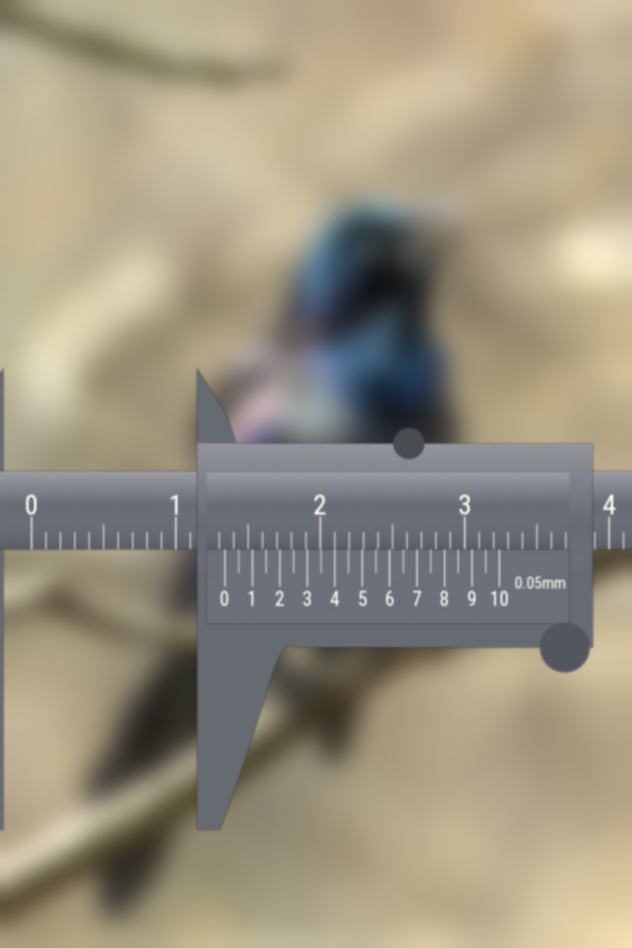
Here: 13.4 mm
